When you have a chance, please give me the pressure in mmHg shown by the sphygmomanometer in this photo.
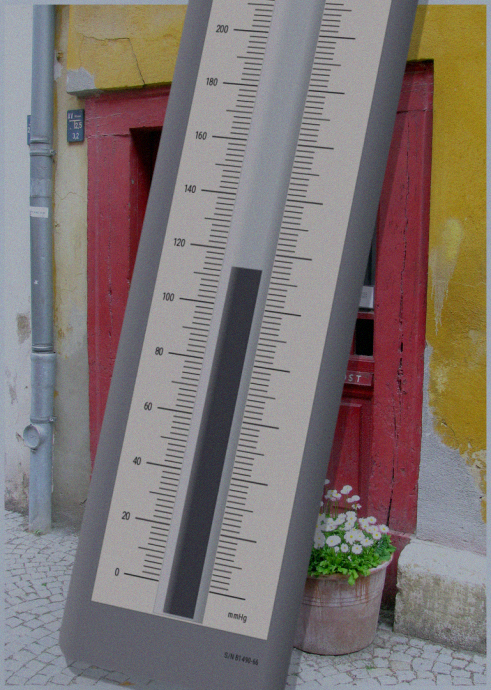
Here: 114 mmHg
